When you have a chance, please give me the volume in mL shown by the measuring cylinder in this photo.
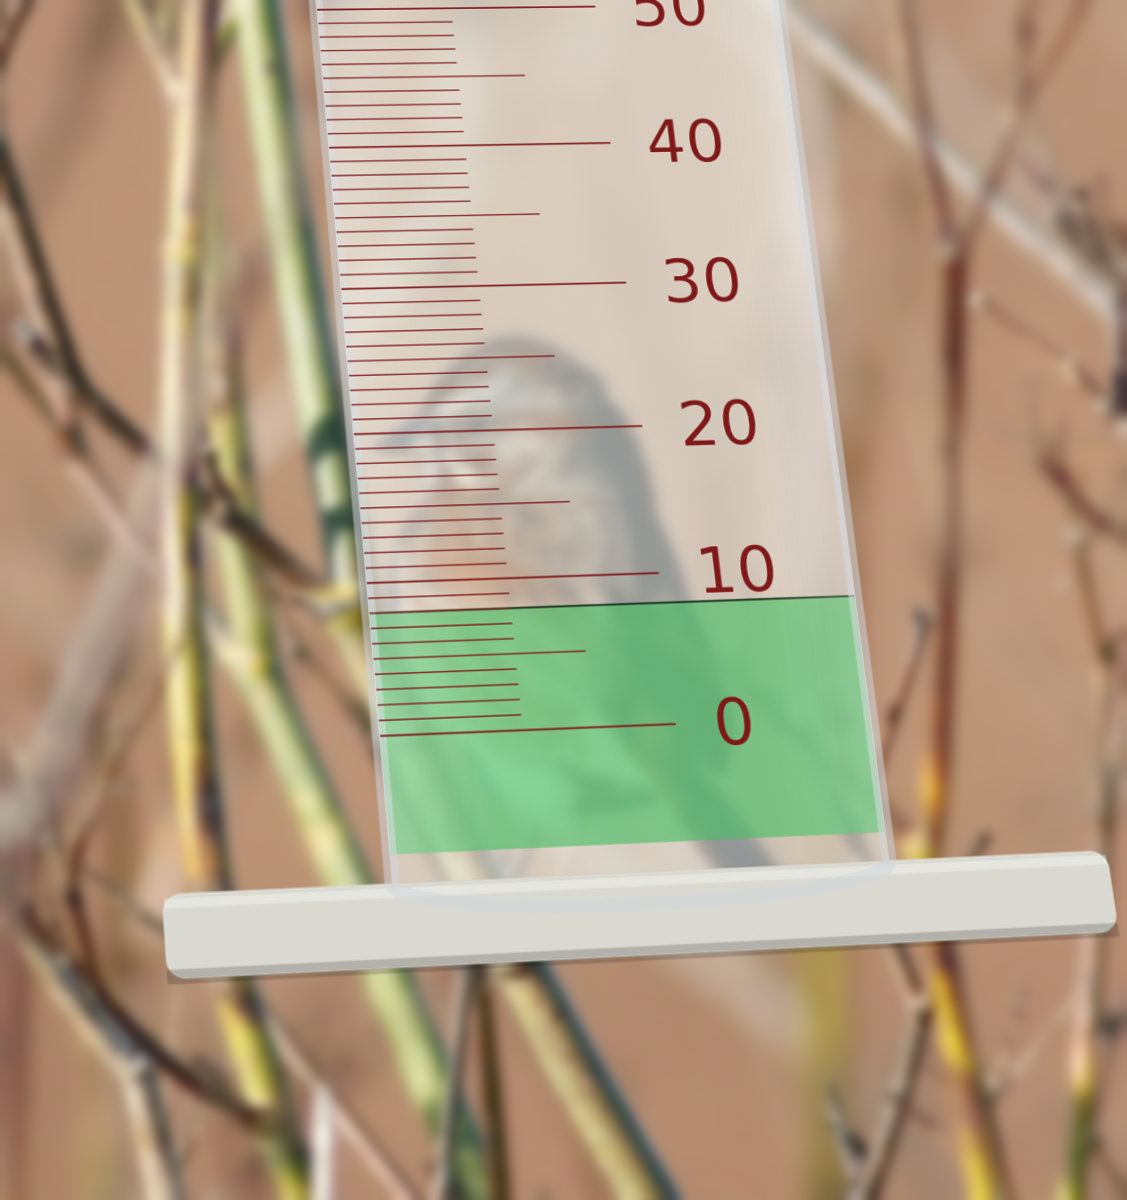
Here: 8 mL
